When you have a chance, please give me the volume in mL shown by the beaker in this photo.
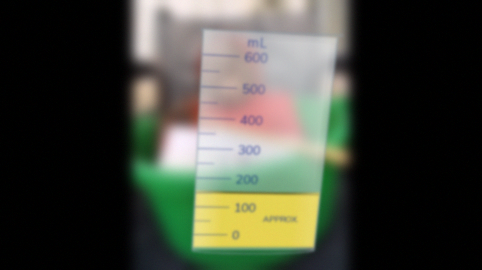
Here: 150 mL
